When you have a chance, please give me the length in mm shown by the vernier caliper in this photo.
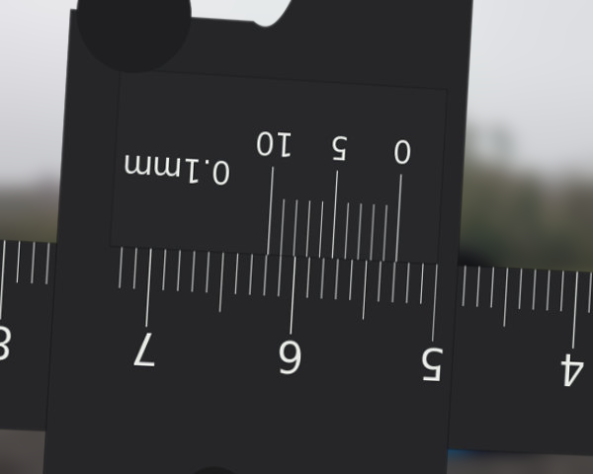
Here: 52.9 mm
